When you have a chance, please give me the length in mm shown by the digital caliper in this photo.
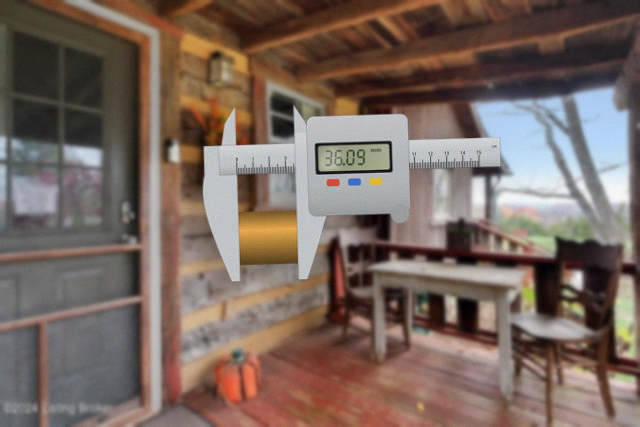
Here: 36.09 mm
